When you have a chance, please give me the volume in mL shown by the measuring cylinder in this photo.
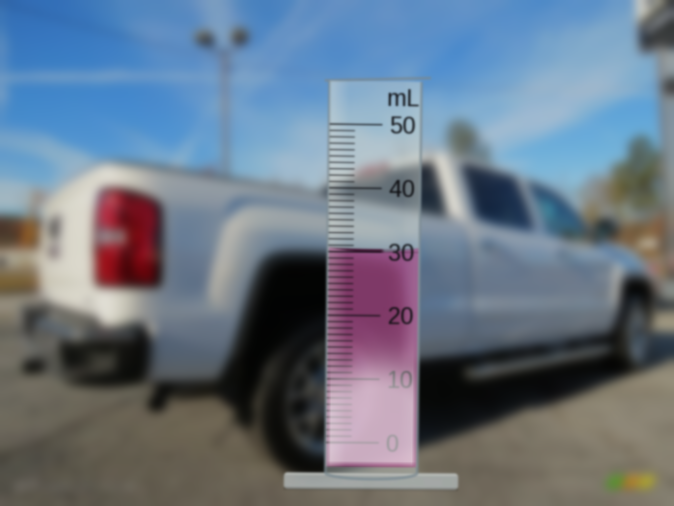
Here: 30 mL
